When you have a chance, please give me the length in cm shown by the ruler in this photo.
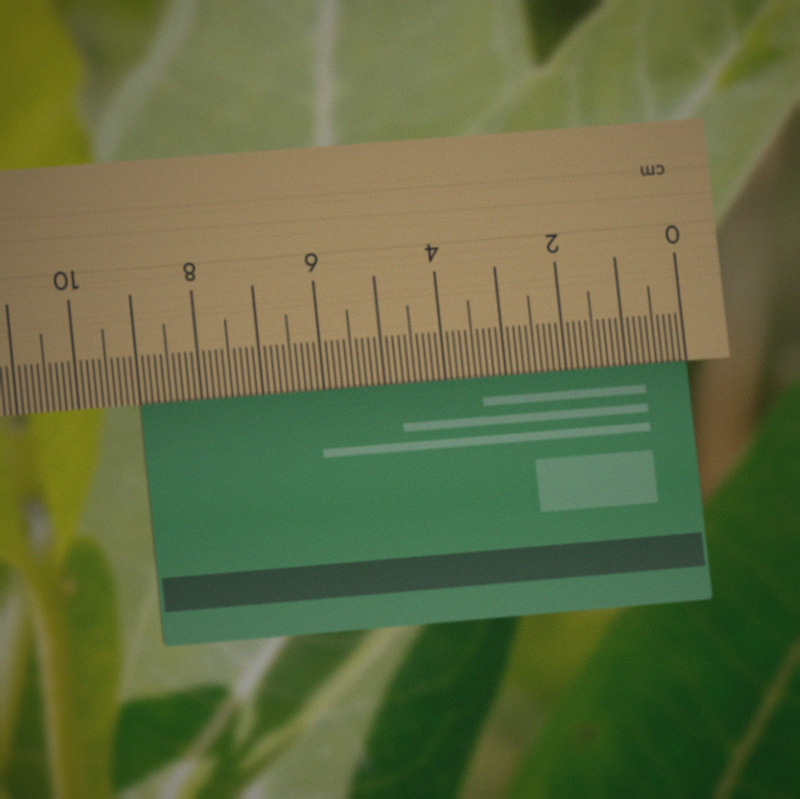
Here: 9 cm
